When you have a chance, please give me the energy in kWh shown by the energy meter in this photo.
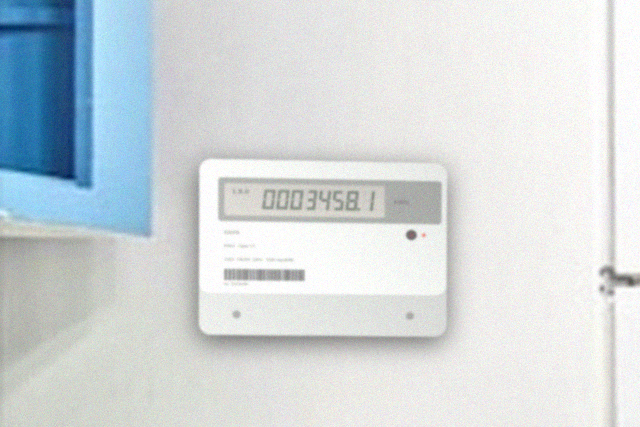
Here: 3458.1 kWh
